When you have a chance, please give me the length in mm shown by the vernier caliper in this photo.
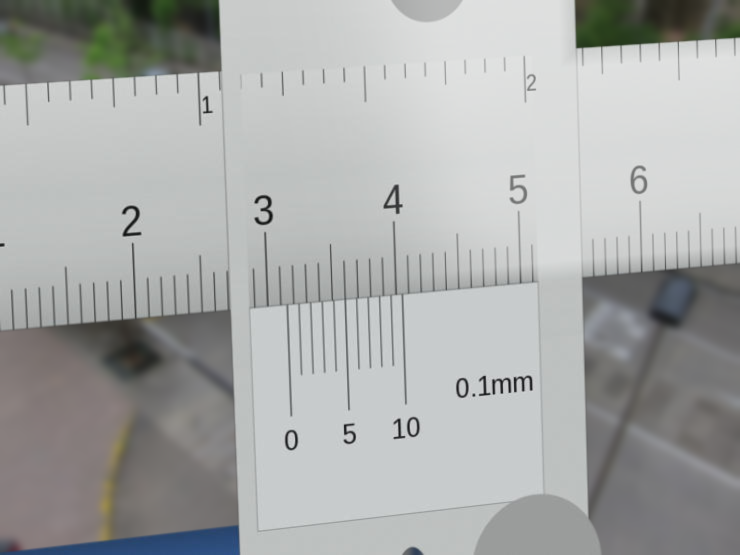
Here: 31.5 mm
